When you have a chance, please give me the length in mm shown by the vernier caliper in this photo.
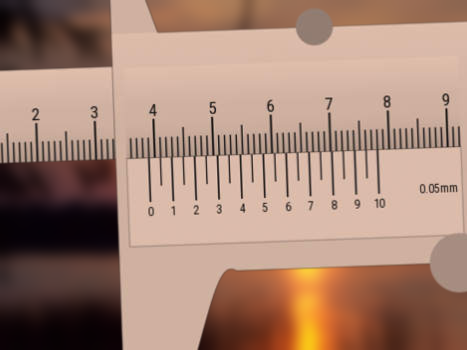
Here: 39.0 mm
